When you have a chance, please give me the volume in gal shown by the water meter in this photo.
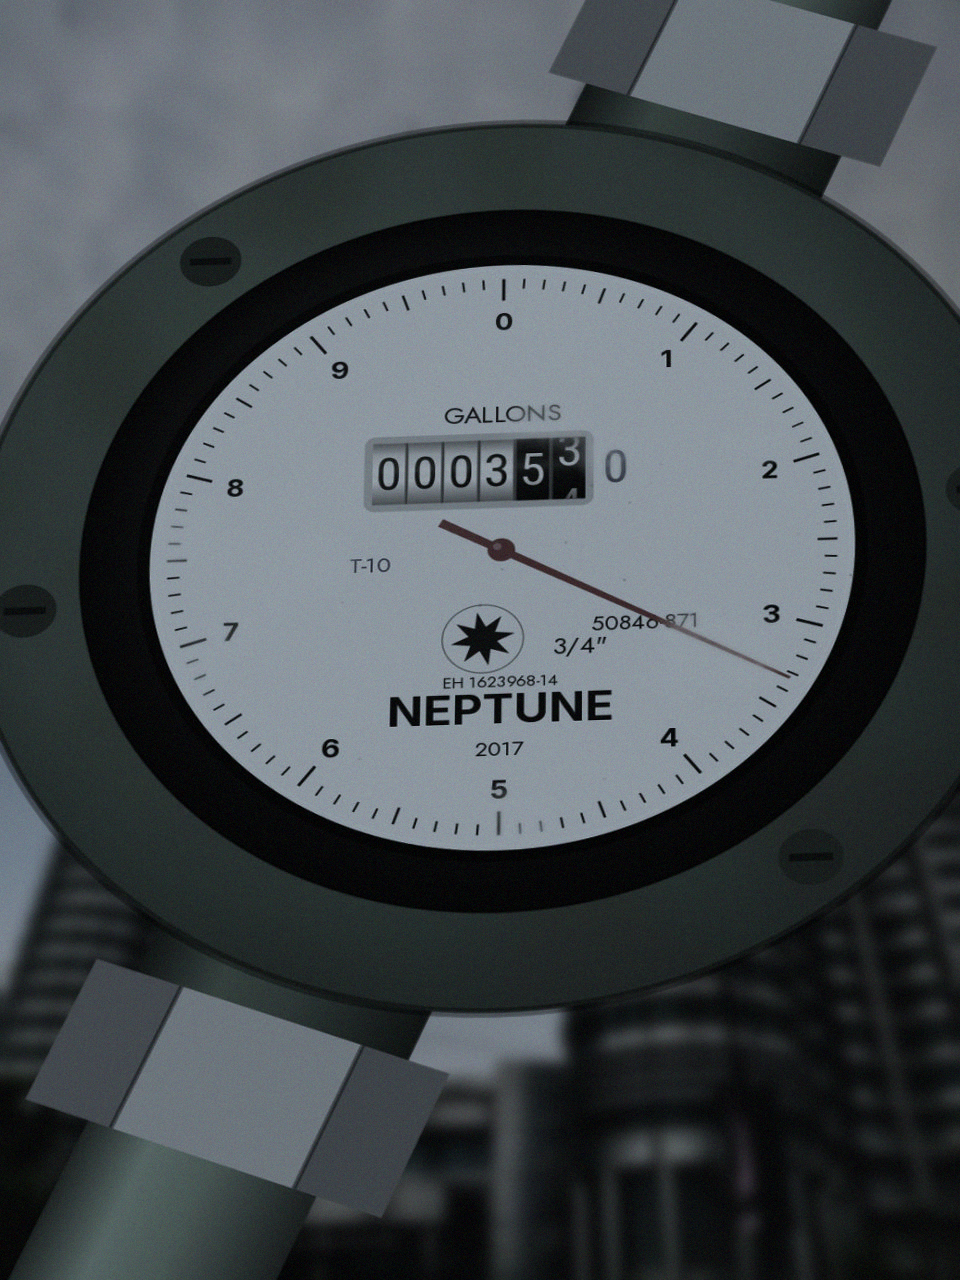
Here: 3533.3 gal
